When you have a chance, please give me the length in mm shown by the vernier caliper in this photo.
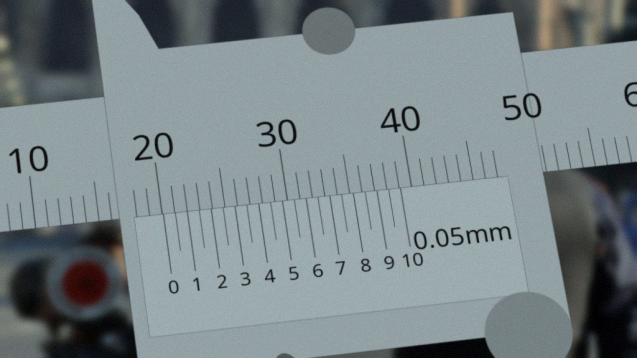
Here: 20.1 mm
